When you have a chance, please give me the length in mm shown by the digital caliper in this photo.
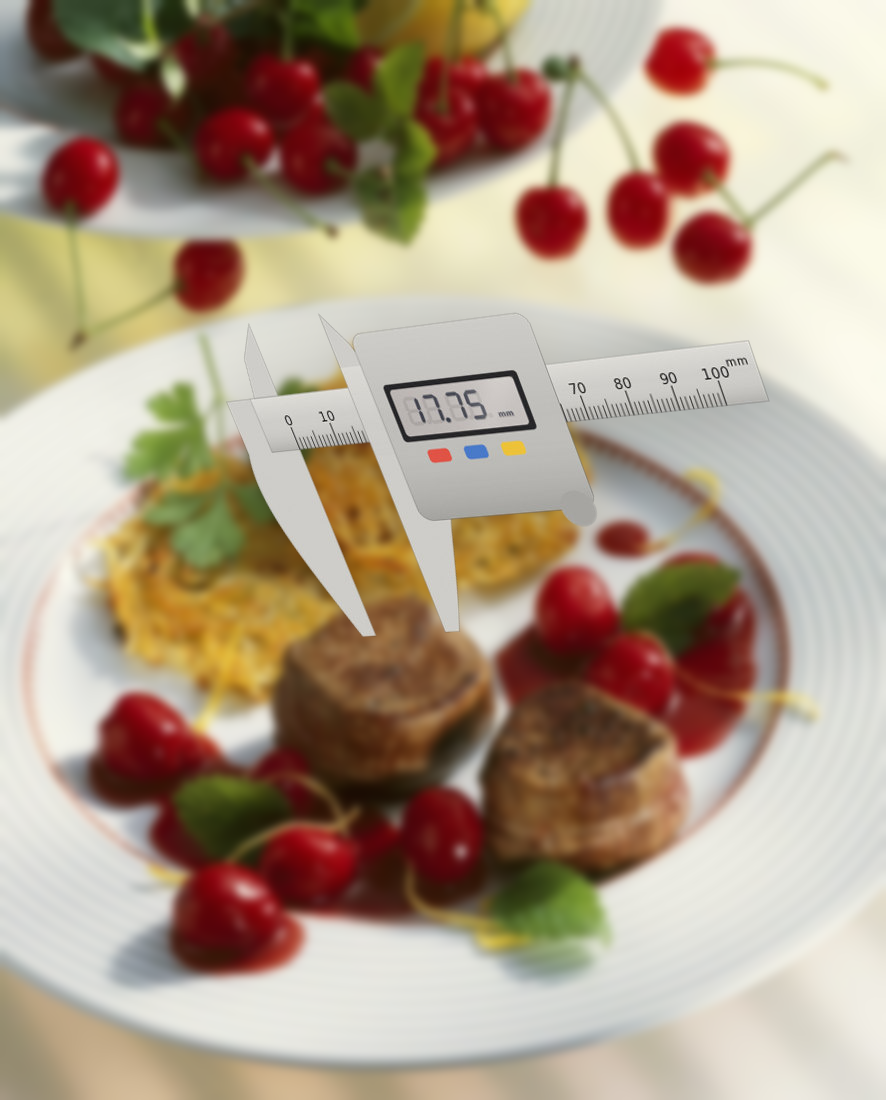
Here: 17.75 mm
